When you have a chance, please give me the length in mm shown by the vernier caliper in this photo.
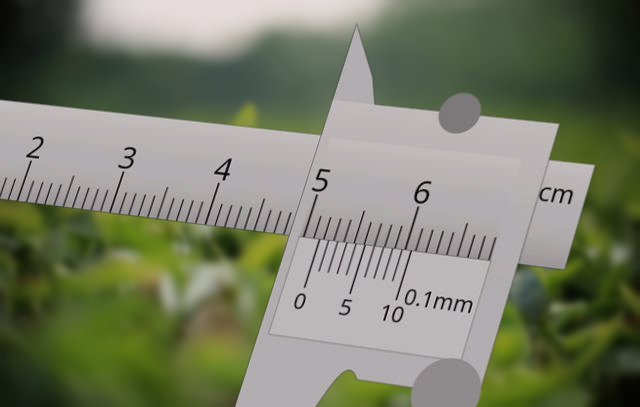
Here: 51.6 mm
